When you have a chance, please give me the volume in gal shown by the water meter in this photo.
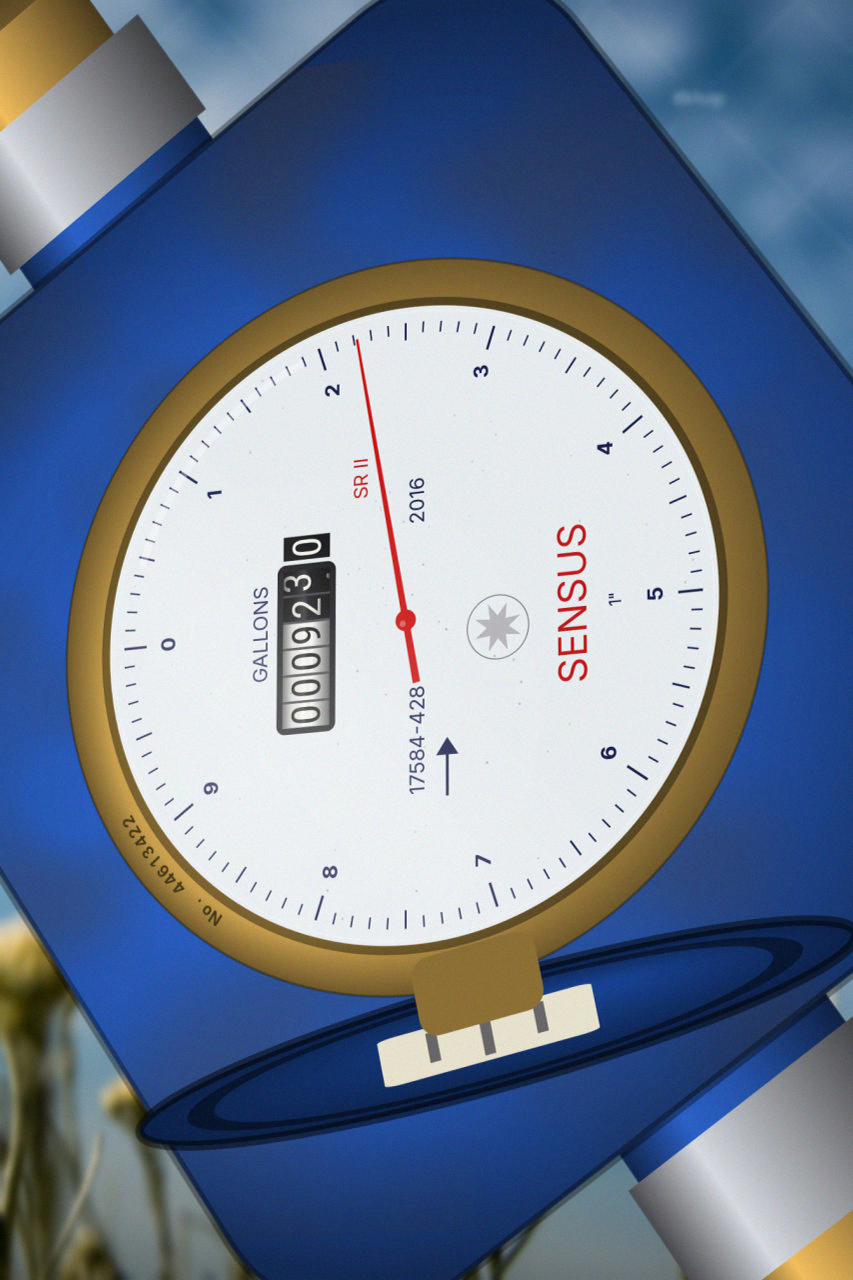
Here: 9232.2 gal
